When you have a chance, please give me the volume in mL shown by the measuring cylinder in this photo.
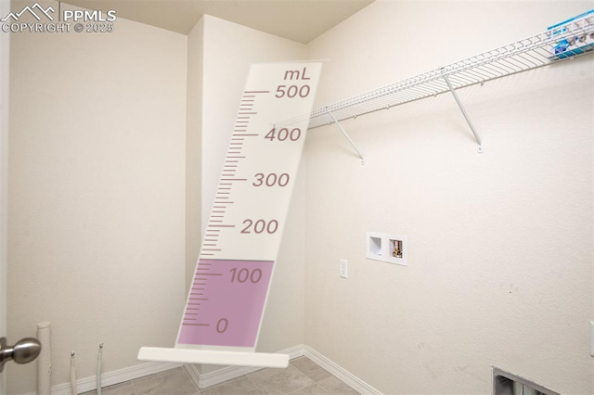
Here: 130 mL
